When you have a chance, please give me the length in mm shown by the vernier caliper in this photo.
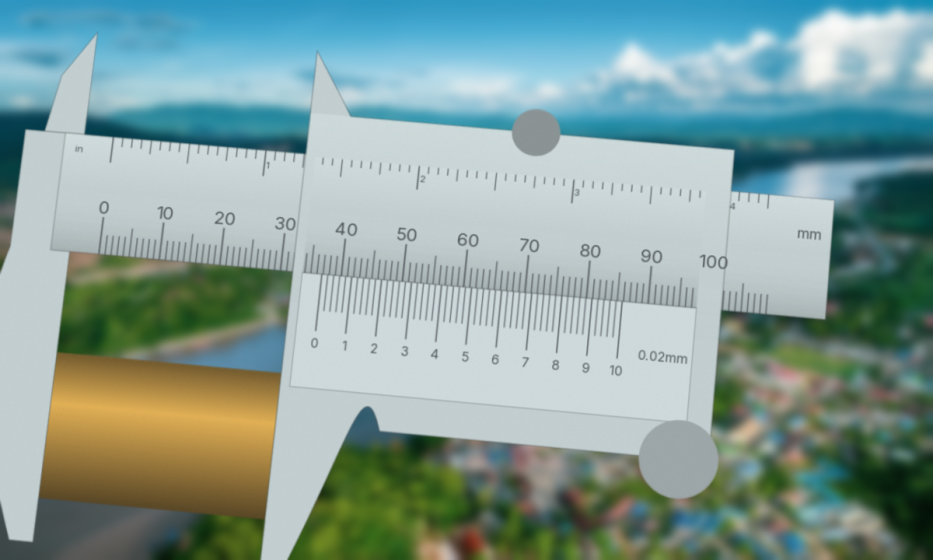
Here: 36.8 mm
